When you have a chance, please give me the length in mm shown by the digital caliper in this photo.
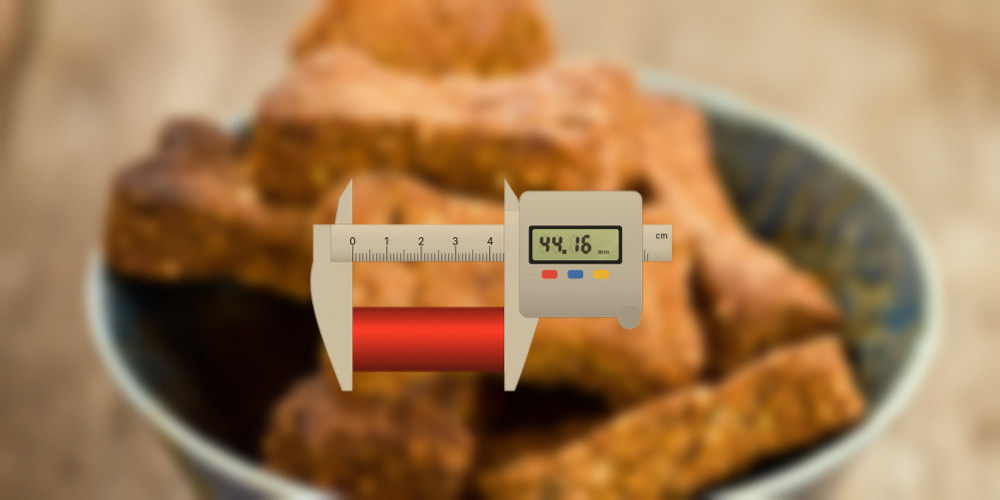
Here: 44.16 mm
